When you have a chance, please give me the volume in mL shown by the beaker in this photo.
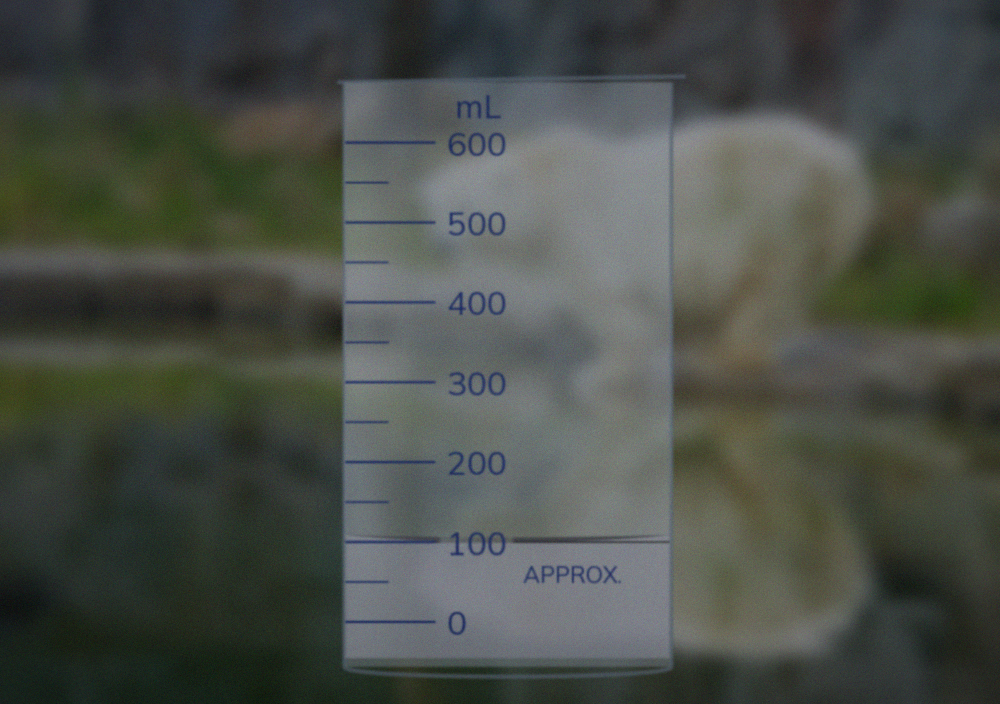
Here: 100 mL
